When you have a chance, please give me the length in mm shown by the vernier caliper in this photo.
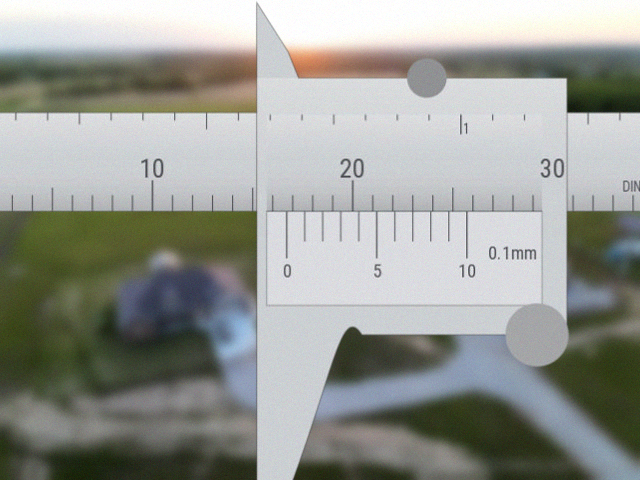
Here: 16.7 mm
